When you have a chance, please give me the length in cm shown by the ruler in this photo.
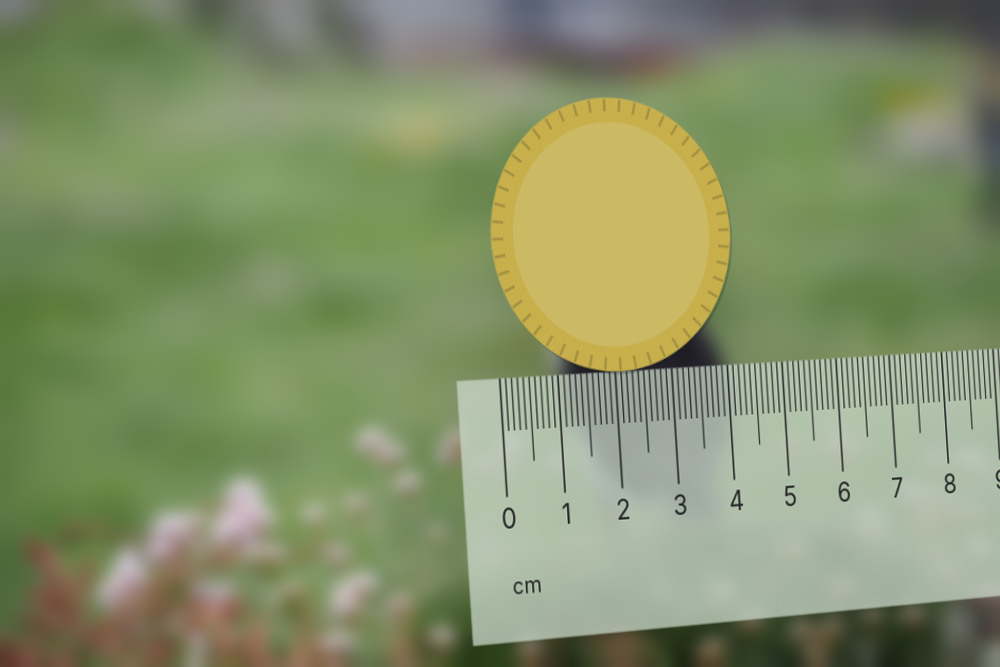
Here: 4.2 cm
